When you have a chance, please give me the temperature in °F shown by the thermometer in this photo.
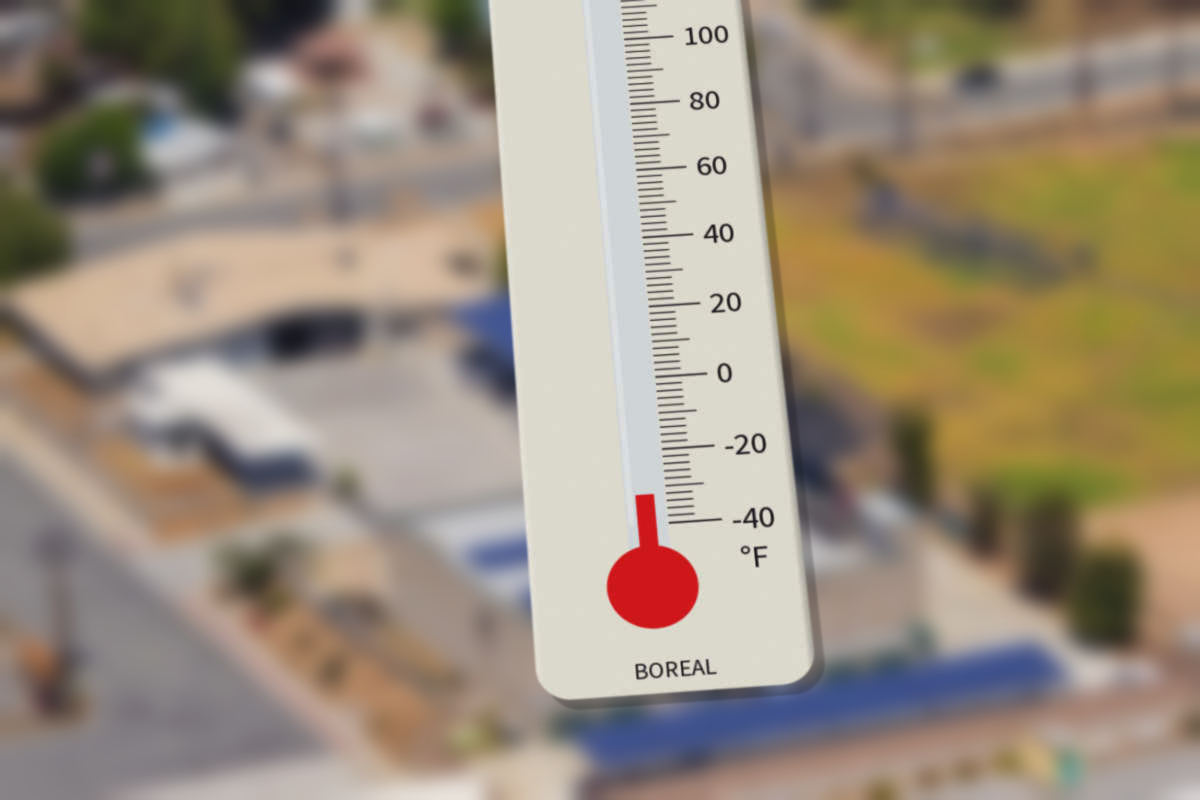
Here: -32 °F
